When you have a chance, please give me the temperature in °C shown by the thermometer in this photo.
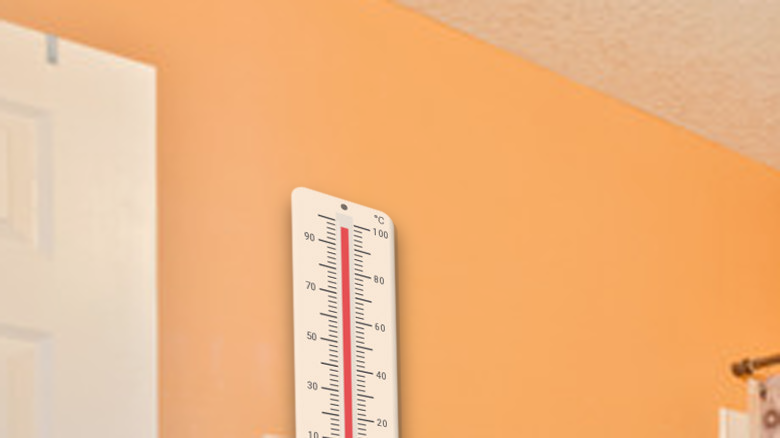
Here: 98 °C
